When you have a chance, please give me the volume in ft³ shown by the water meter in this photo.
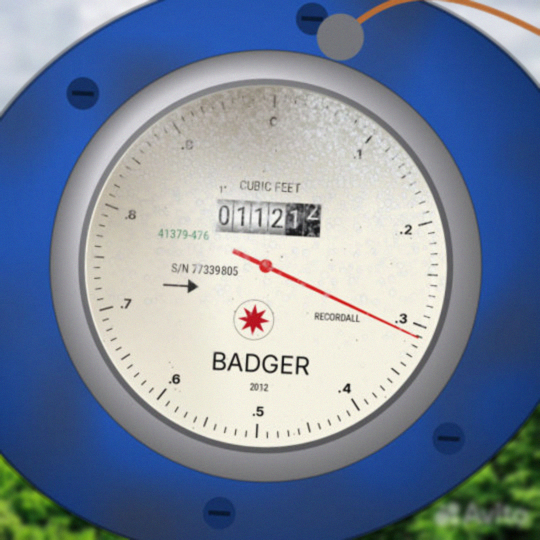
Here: 11212.31 ft³
